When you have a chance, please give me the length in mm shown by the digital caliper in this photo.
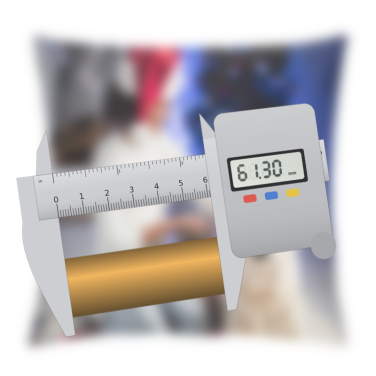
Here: 61.30 mm
